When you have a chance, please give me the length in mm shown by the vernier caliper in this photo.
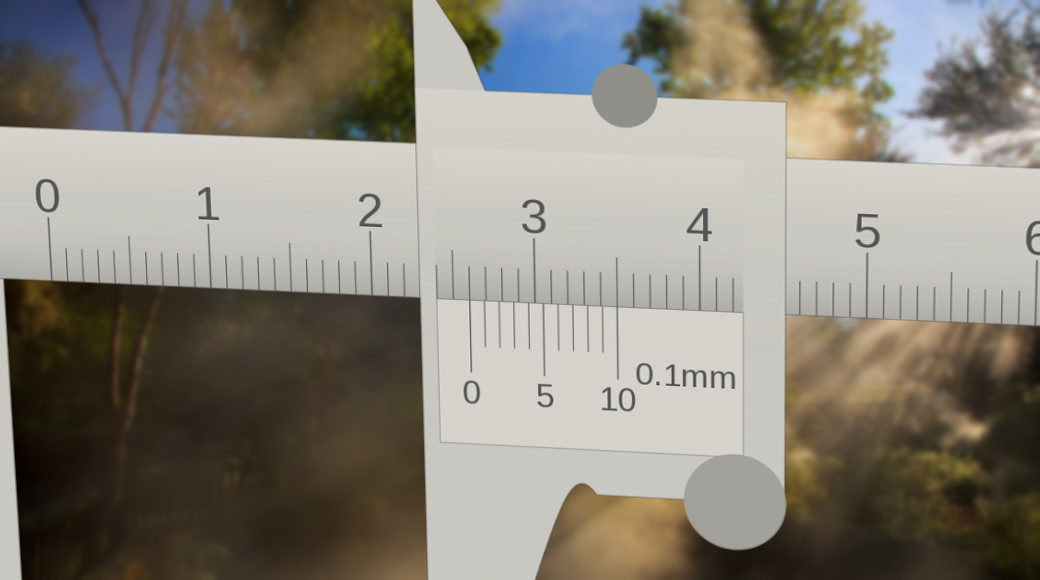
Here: 26.0 mm
